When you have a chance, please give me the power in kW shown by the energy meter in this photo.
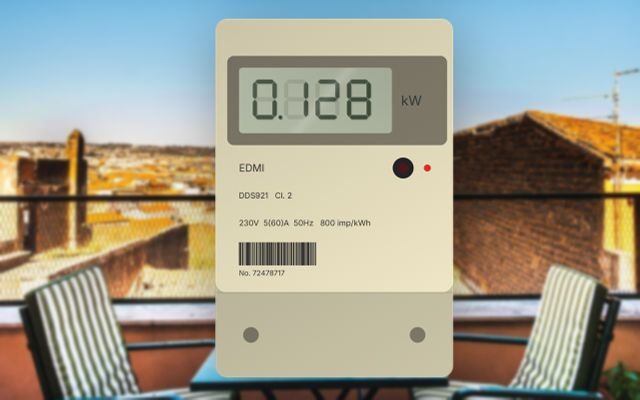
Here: 0.128 kW
